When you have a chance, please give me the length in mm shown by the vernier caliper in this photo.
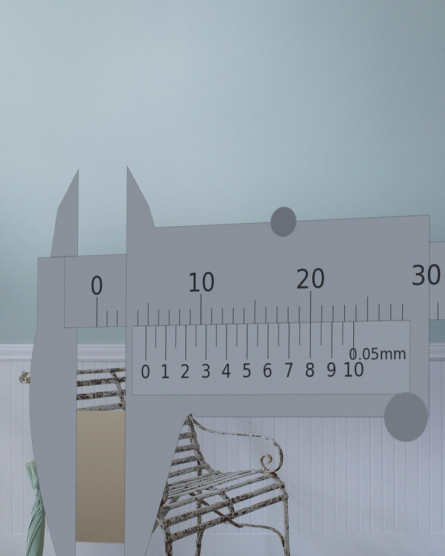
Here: 4.8 mm
